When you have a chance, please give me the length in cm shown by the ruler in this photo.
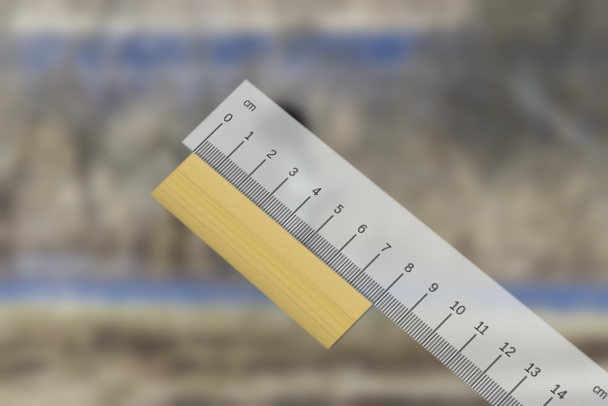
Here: 8 cm
